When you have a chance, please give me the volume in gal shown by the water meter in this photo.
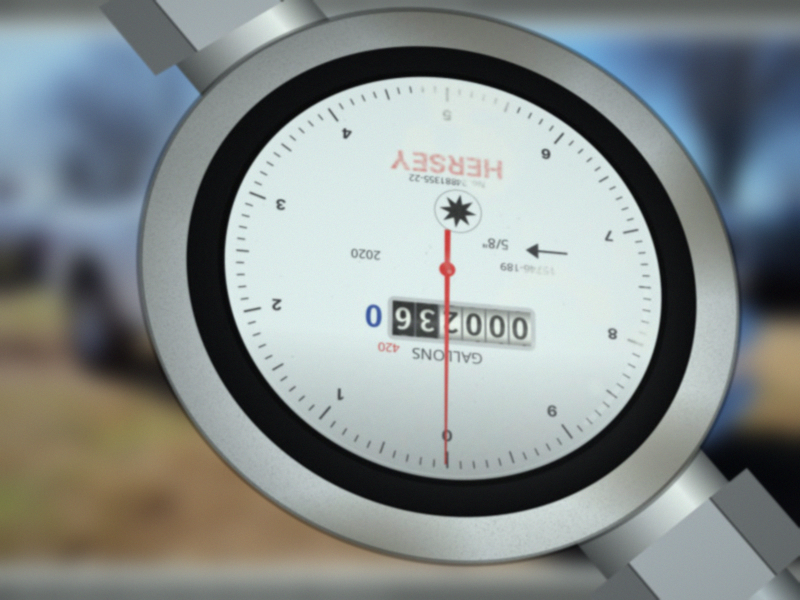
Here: 2360.0 gal
